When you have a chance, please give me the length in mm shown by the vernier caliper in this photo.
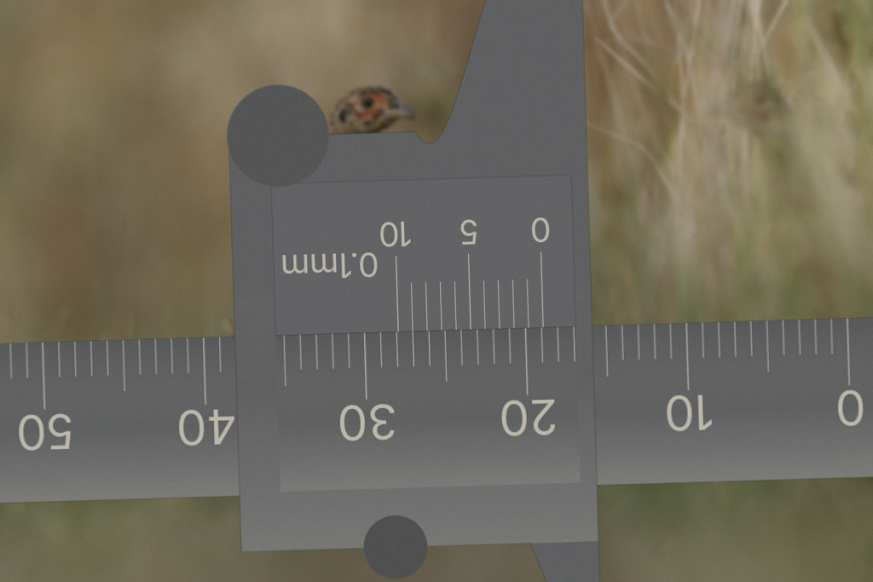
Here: 18.9 mm
